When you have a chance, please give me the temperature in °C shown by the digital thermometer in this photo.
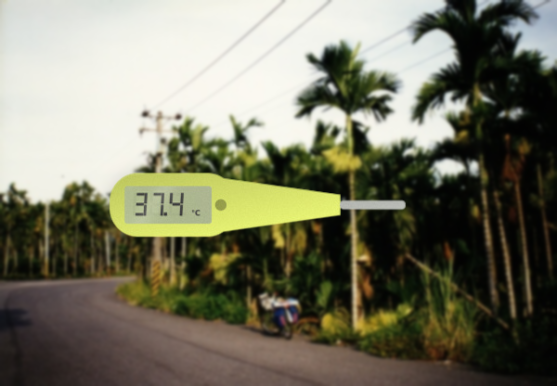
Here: 37.4 °C
